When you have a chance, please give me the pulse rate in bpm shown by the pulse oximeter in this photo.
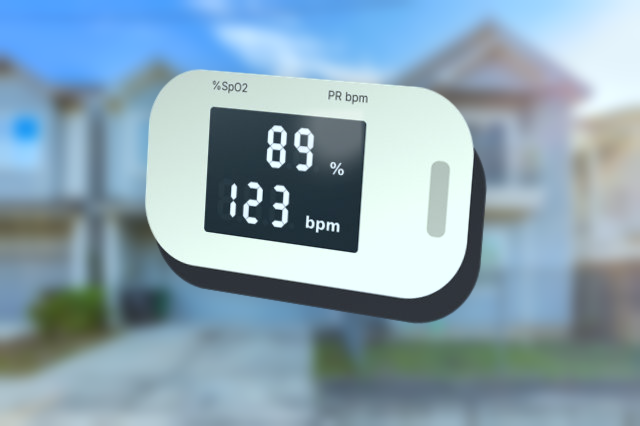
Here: 123 bpm
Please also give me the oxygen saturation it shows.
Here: 89 %
